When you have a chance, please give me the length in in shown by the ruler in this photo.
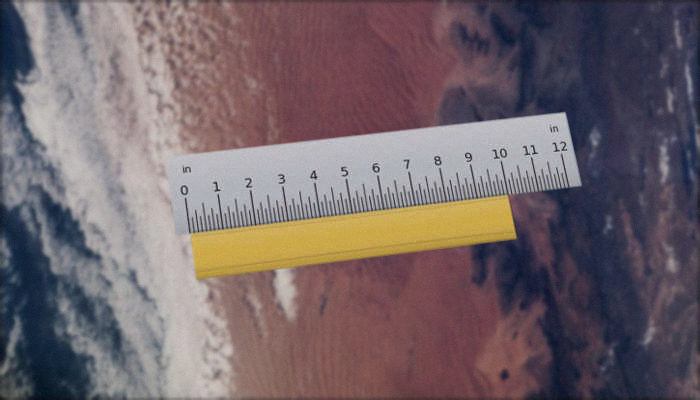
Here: 10 in
